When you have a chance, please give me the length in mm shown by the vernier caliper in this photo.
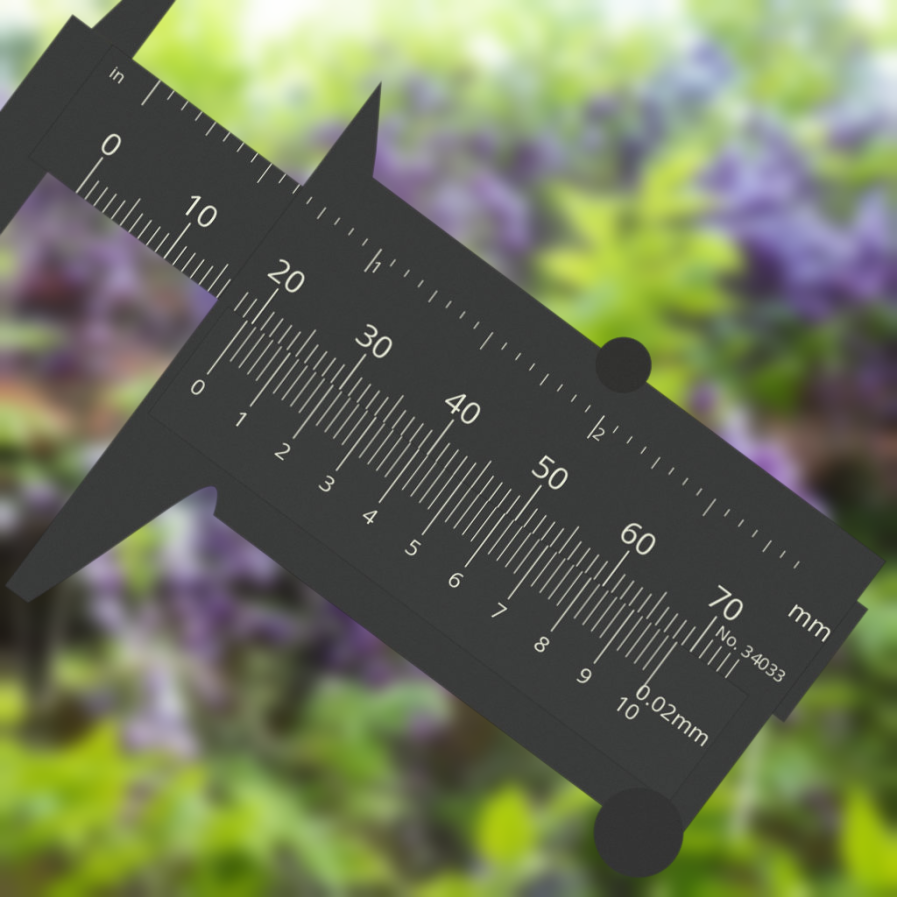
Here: 19.5 mm
